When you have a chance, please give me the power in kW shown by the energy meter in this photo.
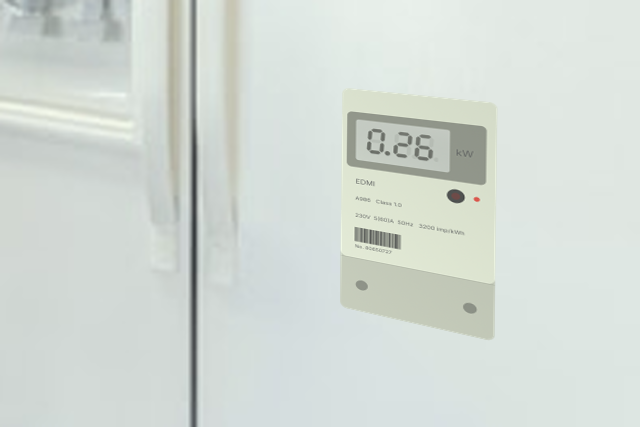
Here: 0.26 kW
